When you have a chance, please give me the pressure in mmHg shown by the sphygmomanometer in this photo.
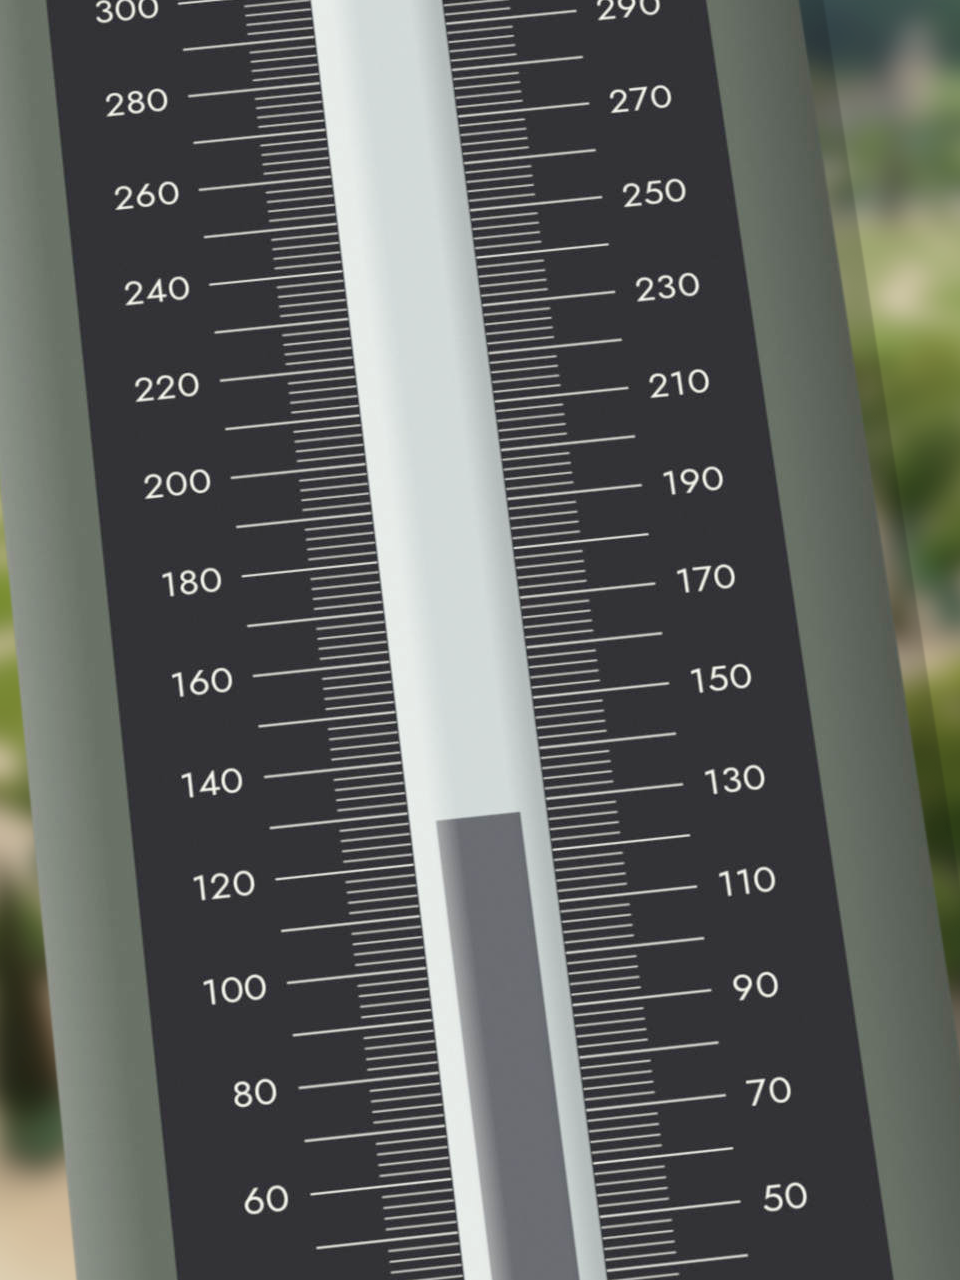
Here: 128 mmHg
